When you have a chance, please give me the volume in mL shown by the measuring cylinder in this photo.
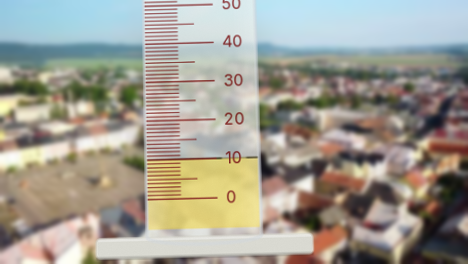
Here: 10 mL
